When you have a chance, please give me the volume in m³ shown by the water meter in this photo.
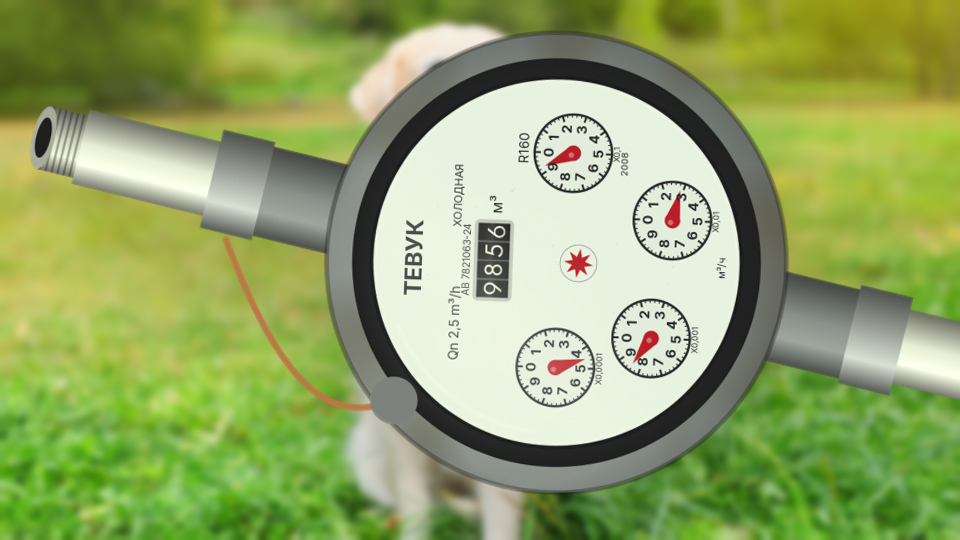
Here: 9855.9284 m³
